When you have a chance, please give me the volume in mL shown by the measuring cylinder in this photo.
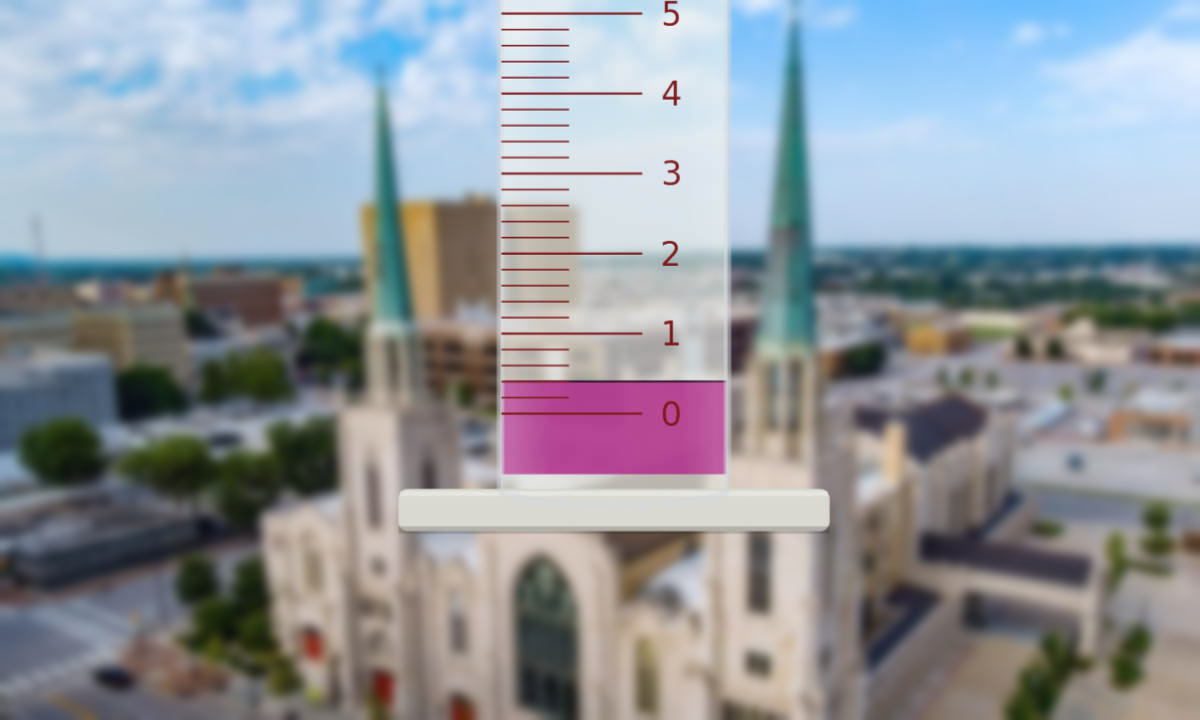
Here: 0.4 mL
